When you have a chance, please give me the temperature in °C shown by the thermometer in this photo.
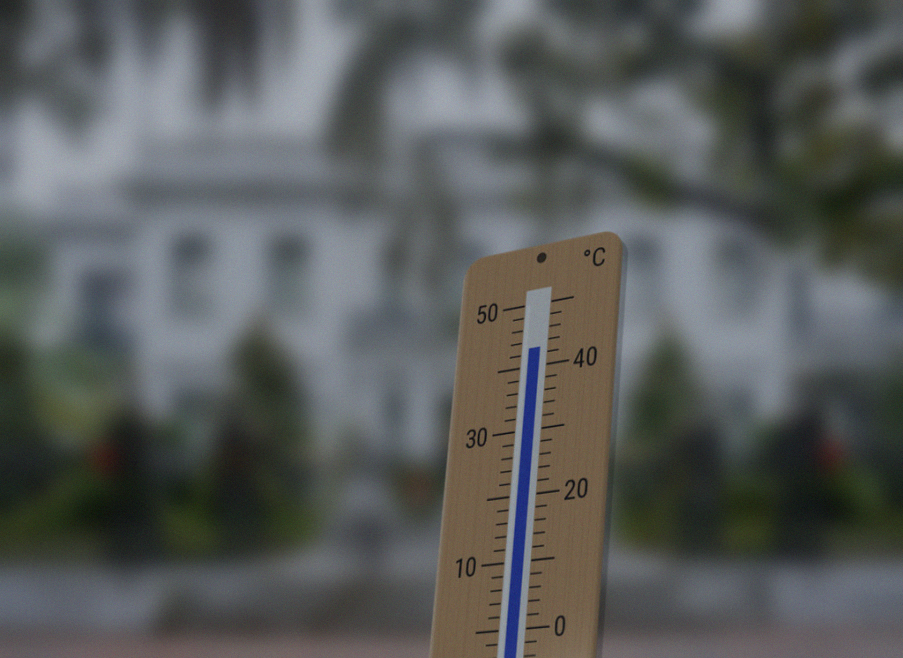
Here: 43 °C
